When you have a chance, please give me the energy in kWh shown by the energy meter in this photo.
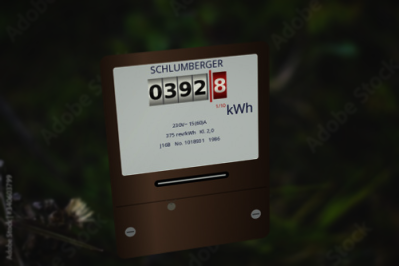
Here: 392.8 kWh
